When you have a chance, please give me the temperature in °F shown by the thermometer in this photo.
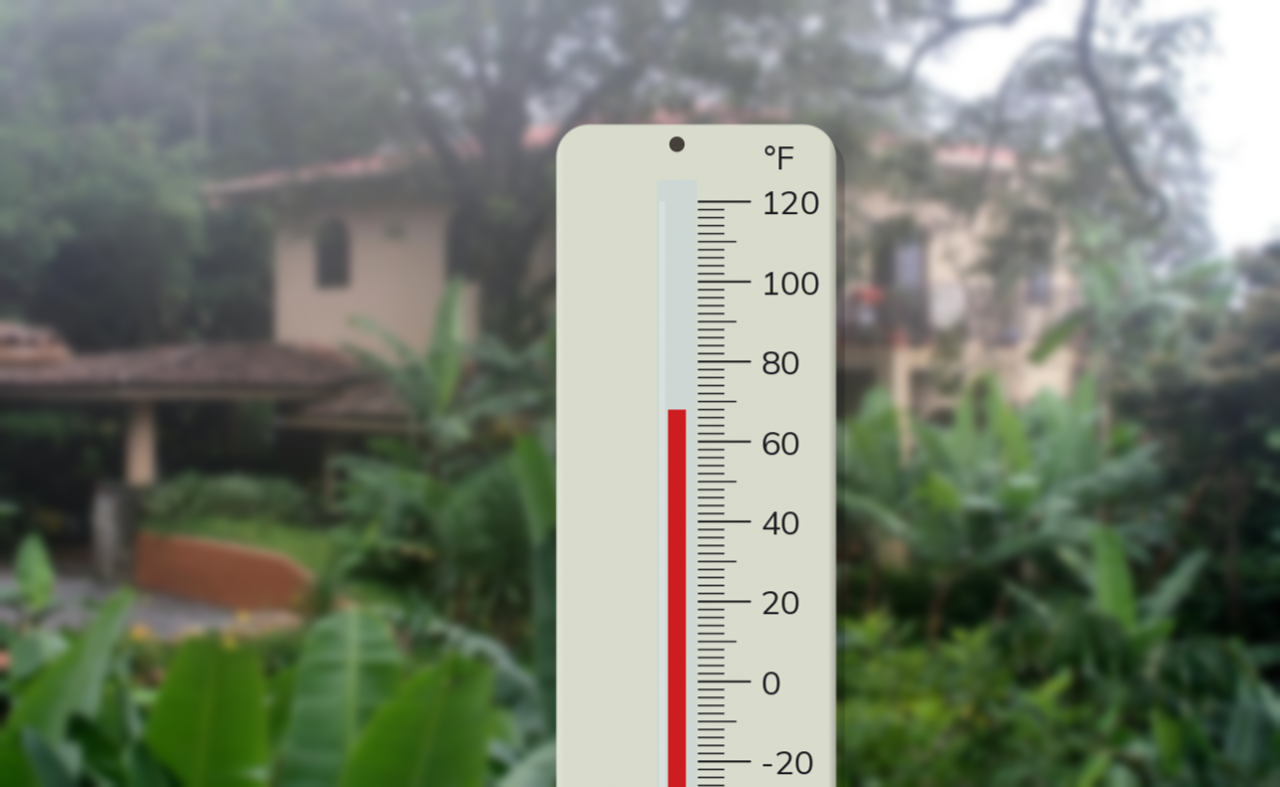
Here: 68 °F
